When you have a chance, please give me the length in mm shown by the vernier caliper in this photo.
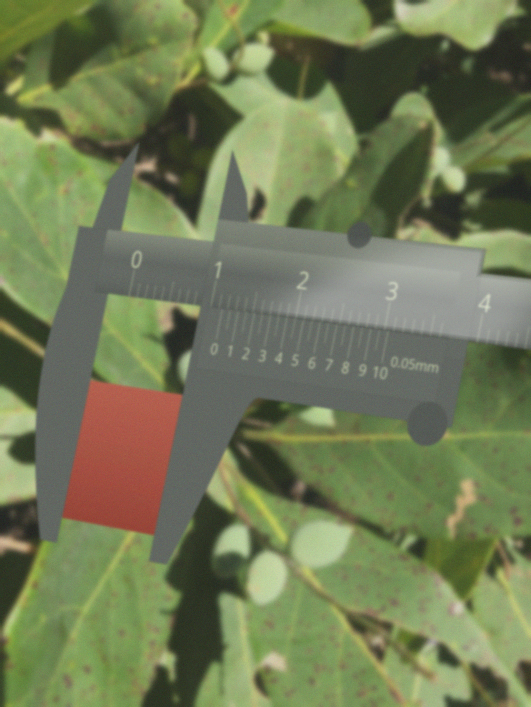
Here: 11.4 mm
